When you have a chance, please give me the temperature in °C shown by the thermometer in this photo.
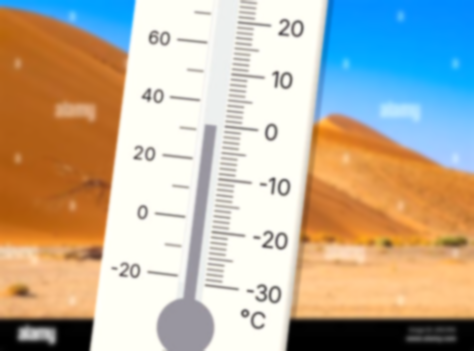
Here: 0 °C
